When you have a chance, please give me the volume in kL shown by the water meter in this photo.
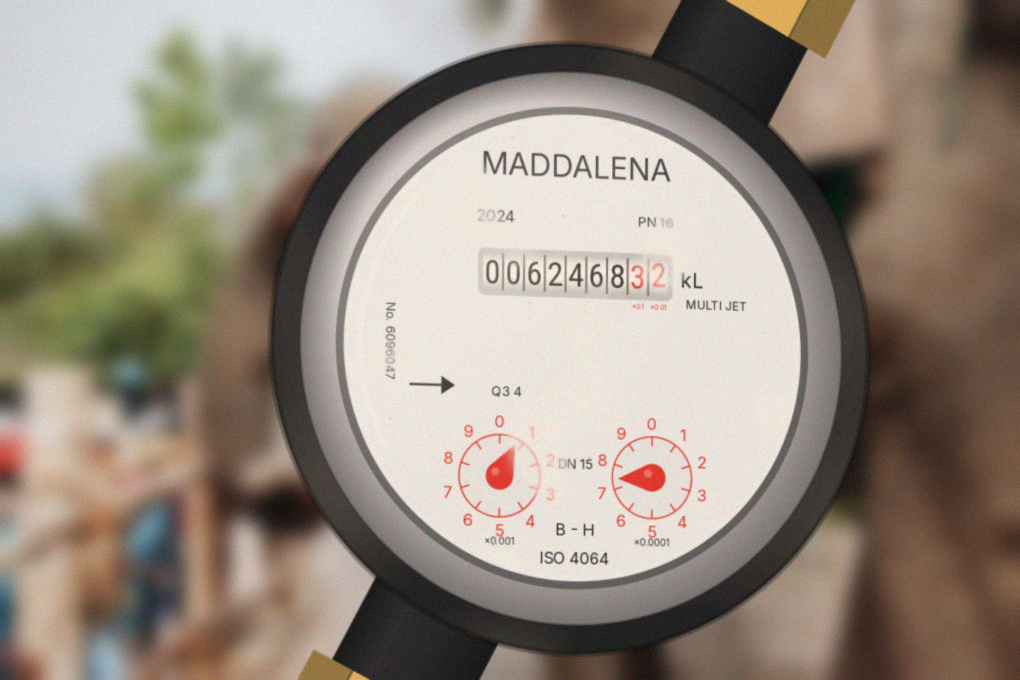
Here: 62468.3207 kL
